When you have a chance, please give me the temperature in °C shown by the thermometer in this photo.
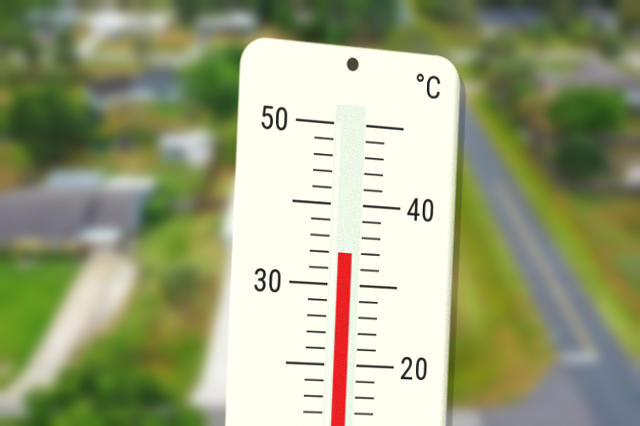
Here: 34 °C
